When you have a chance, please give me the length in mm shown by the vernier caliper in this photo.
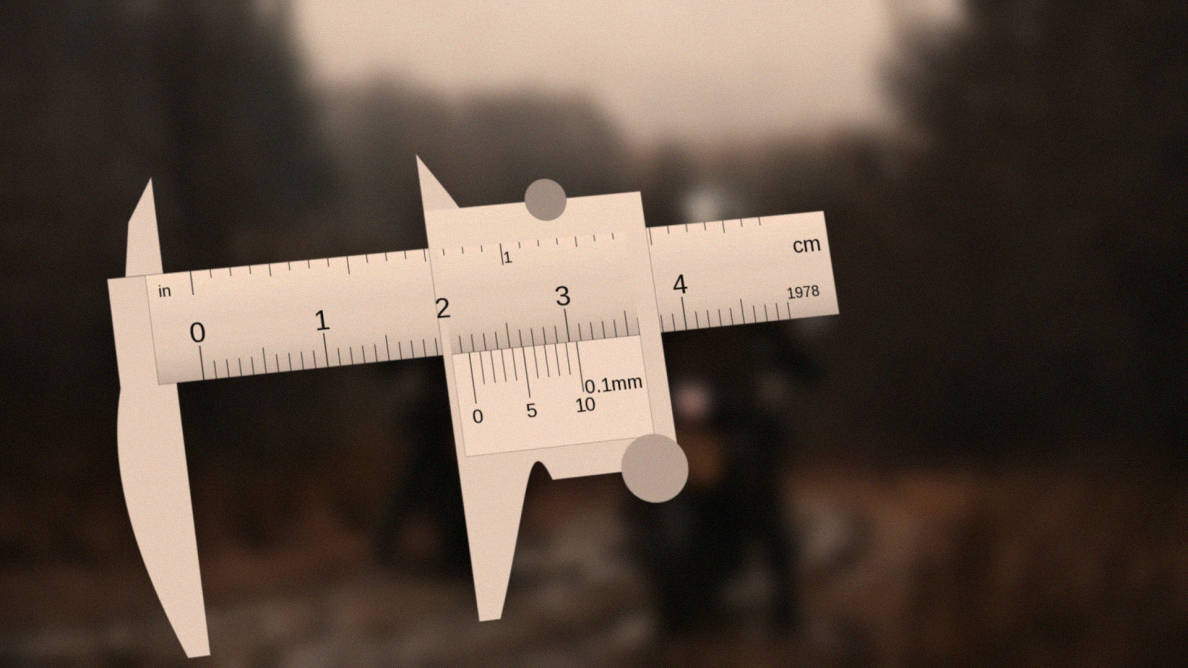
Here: 21.6 mm
